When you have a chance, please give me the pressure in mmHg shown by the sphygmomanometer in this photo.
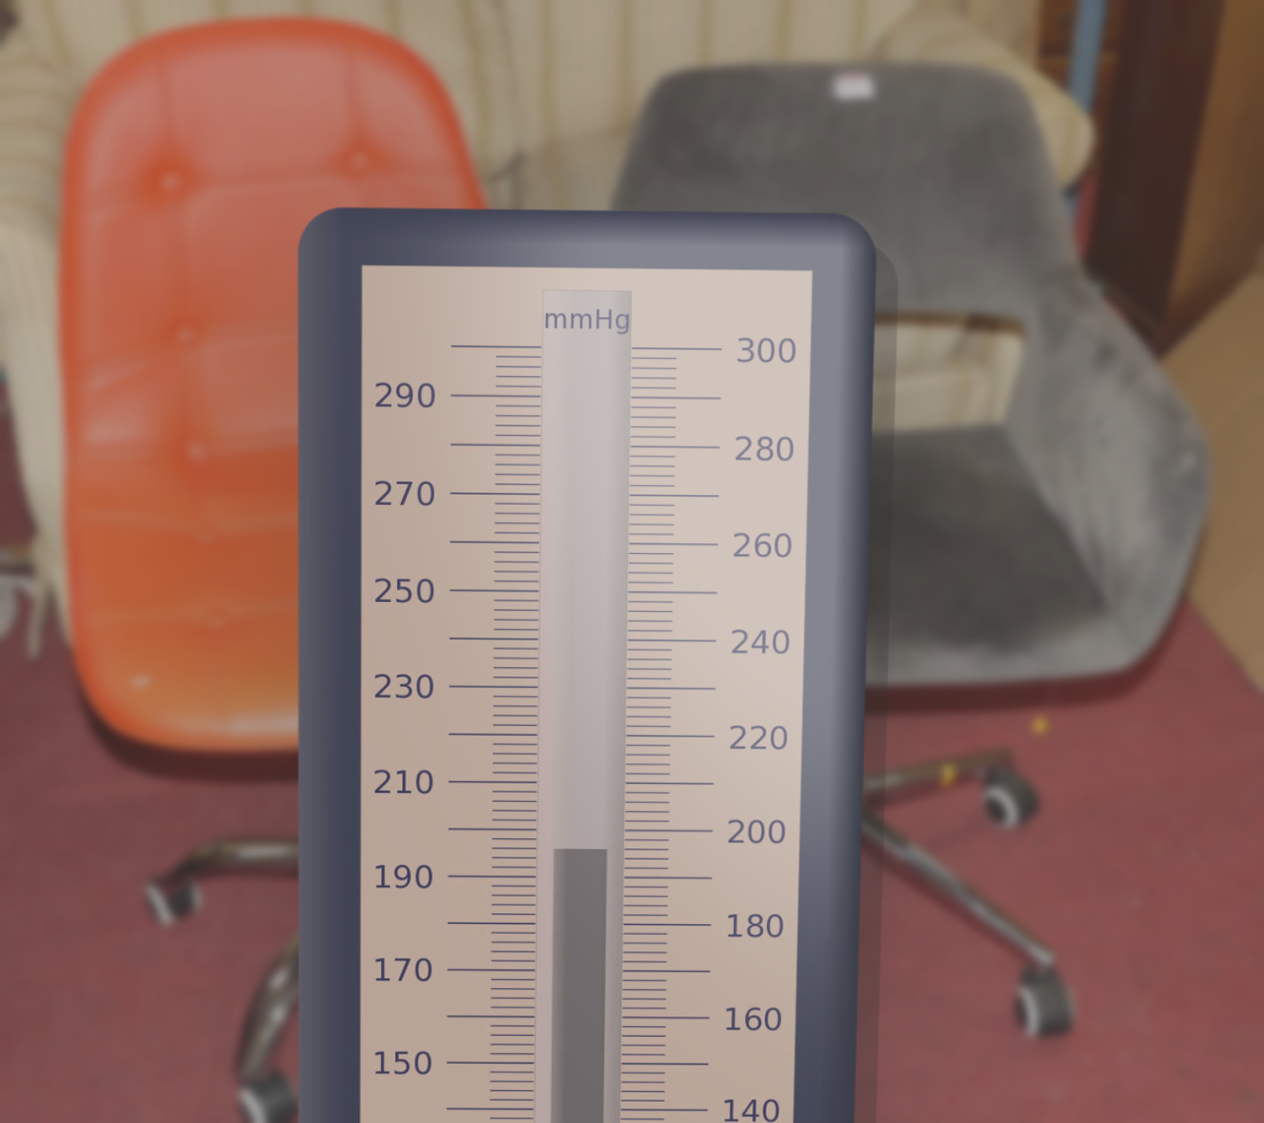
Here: 196 mmHg
